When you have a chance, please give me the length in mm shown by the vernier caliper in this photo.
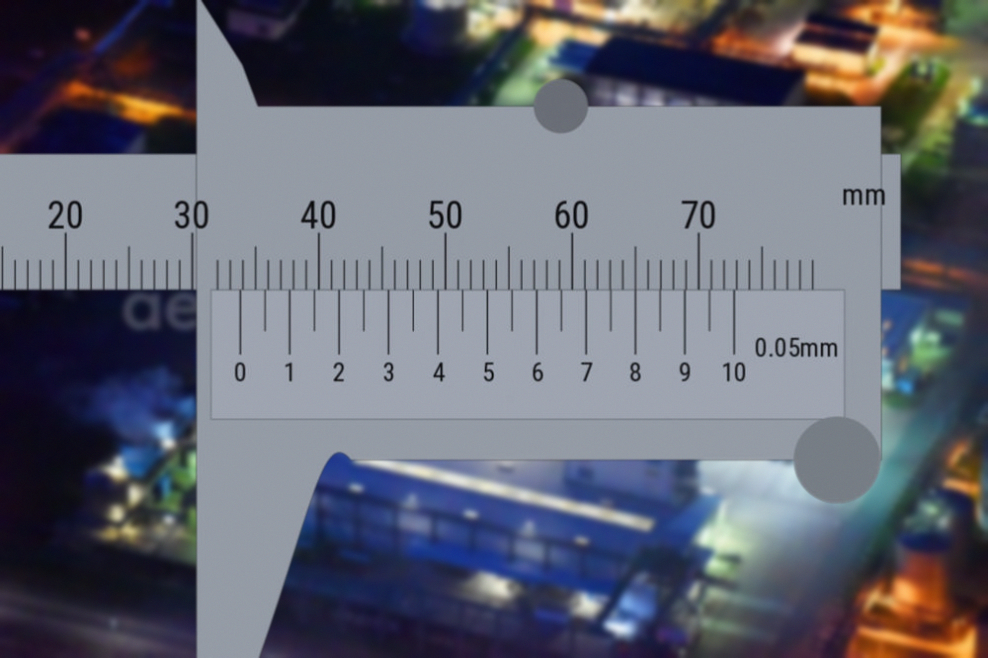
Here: 33.8 mm
